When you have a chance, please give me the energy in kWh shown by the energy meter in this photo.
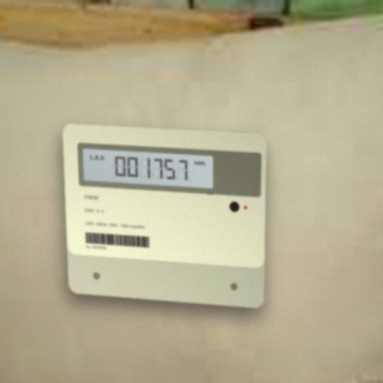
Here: 1757 kWh
